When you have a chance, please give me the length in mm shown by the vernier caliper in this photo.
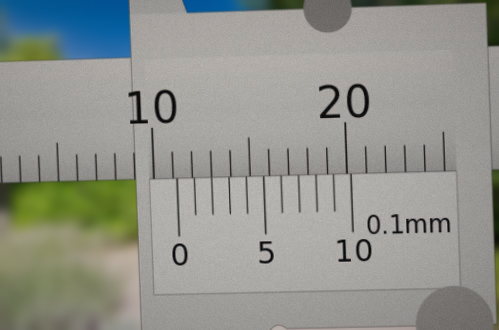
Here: 11.2 mm
